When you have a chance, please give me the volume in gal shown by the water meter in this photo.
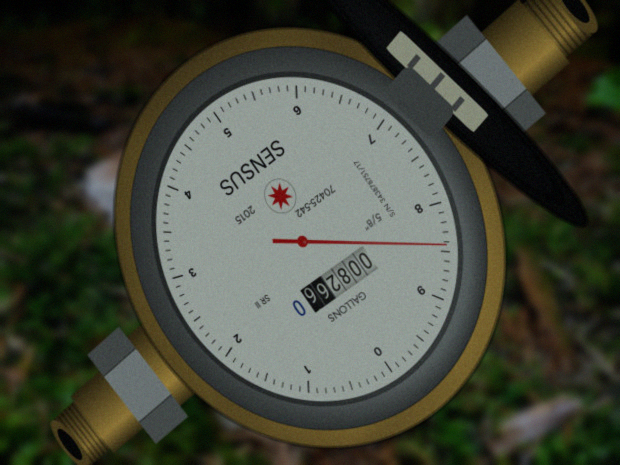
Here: 82658.4 gal
